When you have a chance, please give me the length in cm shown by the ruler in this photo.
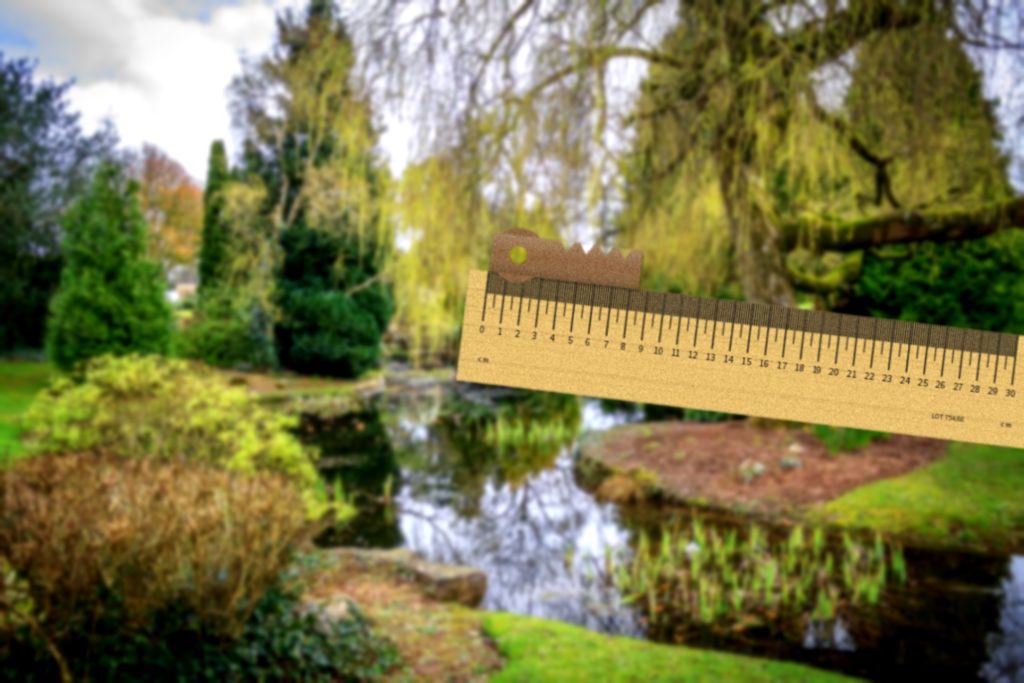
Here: 8.5 cm
